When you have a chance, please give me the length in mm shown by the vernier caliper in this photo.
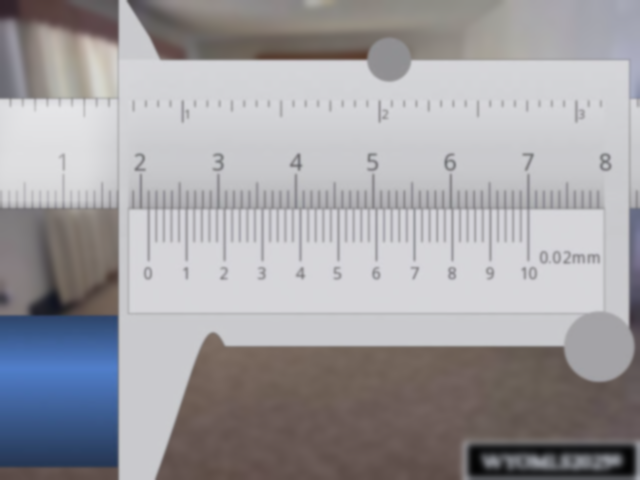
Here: 21.0 mm
